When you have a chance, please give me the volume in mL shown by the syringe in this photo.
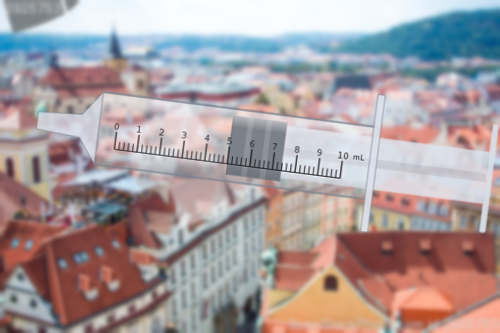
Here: 5 mL
